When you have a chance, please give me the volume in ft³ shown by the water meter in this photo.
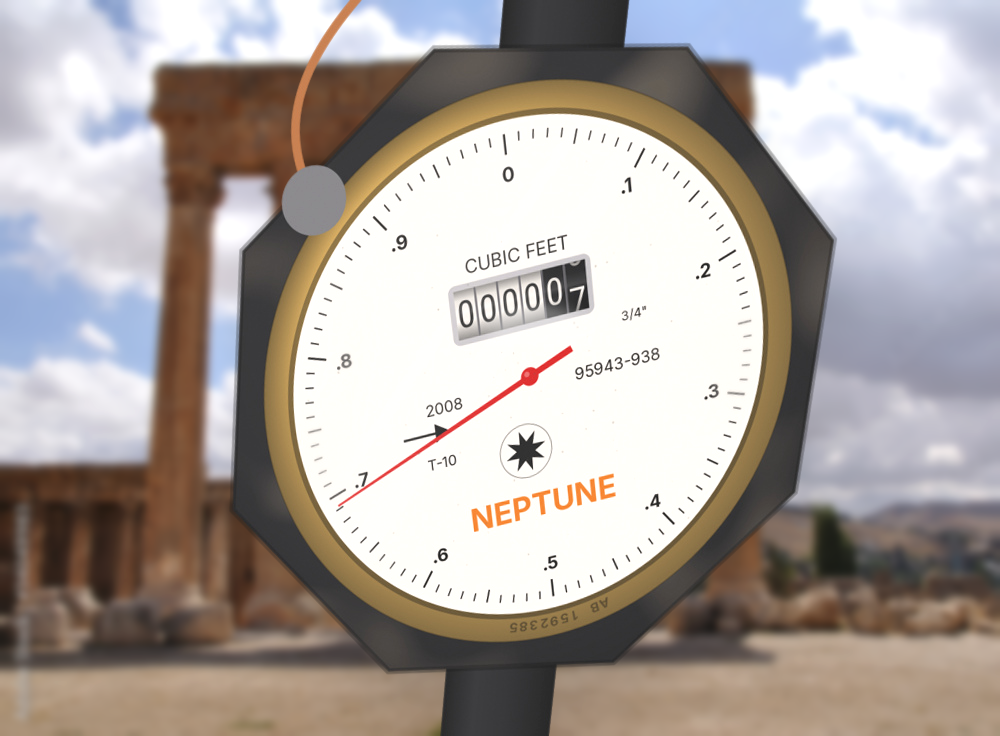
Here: 6.69 ft³
